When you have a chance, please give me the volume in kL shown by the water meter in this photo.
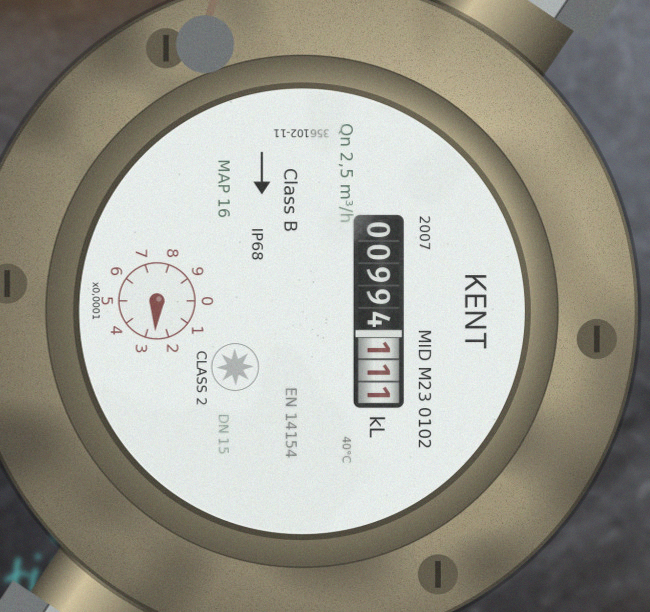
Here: 994.1112 kL
